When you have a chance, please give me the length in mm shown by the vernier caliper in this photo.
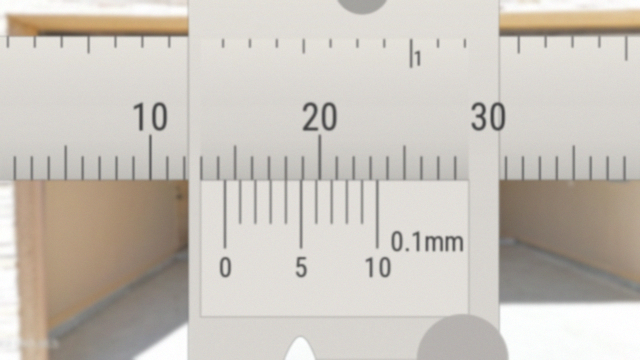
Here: 14.4 mm
